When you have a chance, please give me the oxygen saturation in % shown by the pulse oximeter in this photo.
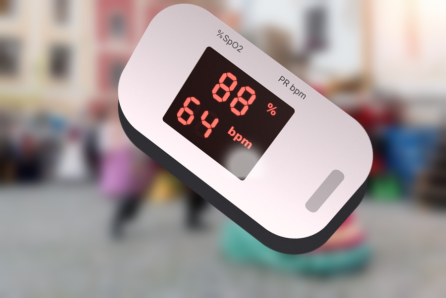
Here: 88 %
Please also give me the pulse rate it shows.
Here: 64 bpm
